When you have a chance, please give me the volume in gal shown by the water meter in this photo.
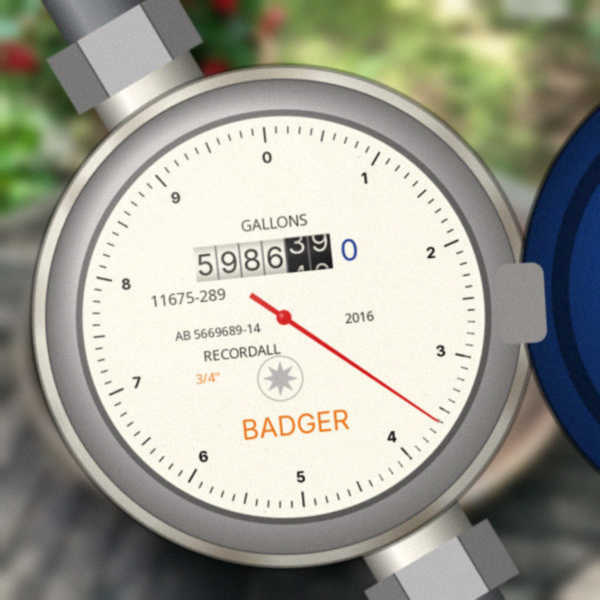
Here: 5986393.6 gal
